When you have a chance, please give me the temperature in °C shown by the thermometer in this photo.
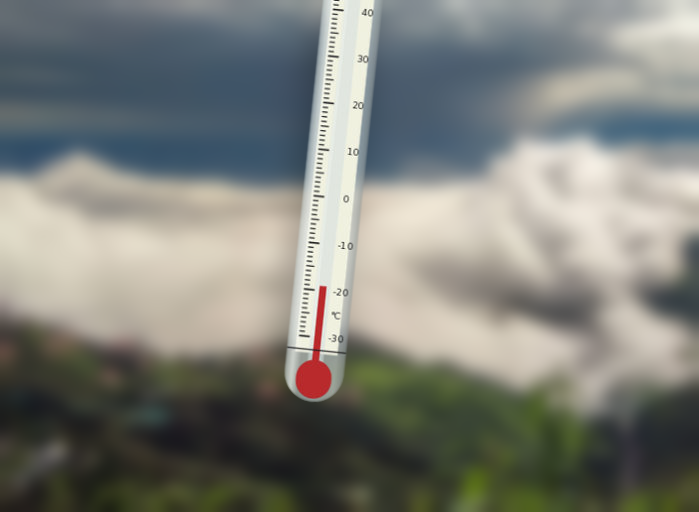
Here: -19 °C
